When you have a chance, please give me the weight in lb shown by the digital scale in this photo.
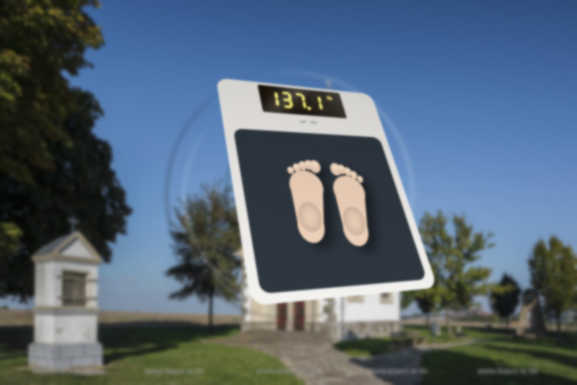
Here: 137.1 lb
